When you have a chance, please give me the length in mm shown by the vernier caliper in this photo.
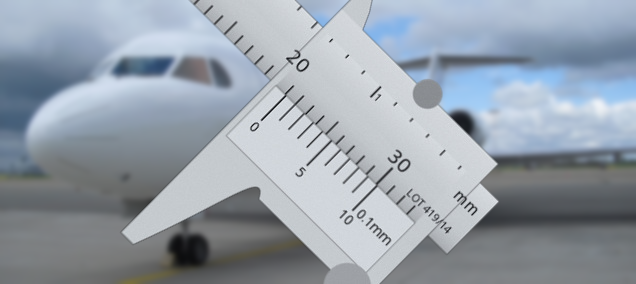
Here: 21.1 mm
